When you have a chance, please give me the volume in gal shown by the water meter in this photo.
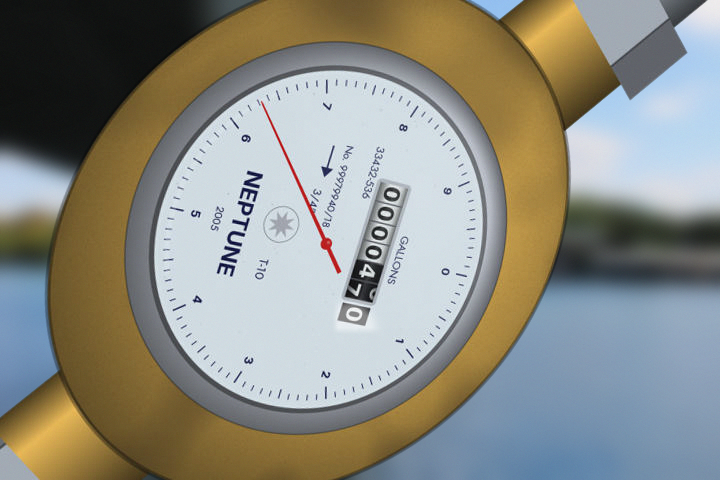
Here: 466.3 gal
